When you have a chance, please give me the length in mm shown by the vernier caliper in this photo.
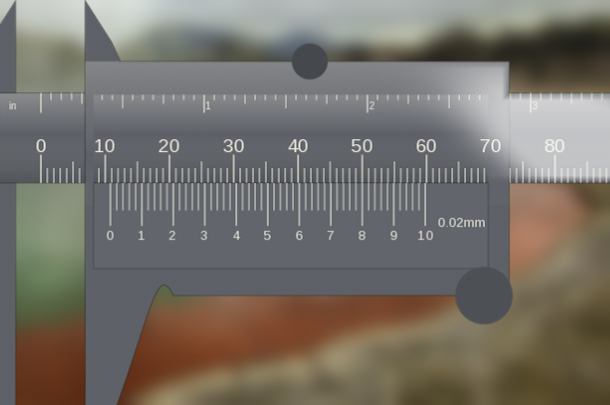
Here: 10.8 mm
